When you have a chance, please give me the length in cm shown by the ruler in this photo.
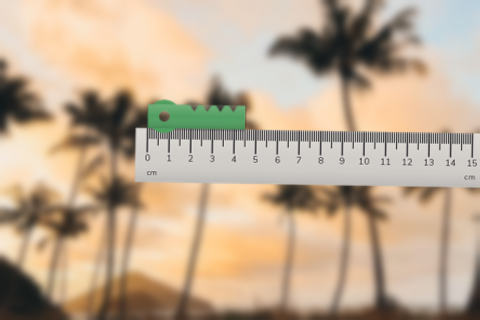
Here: 4.5 cm
